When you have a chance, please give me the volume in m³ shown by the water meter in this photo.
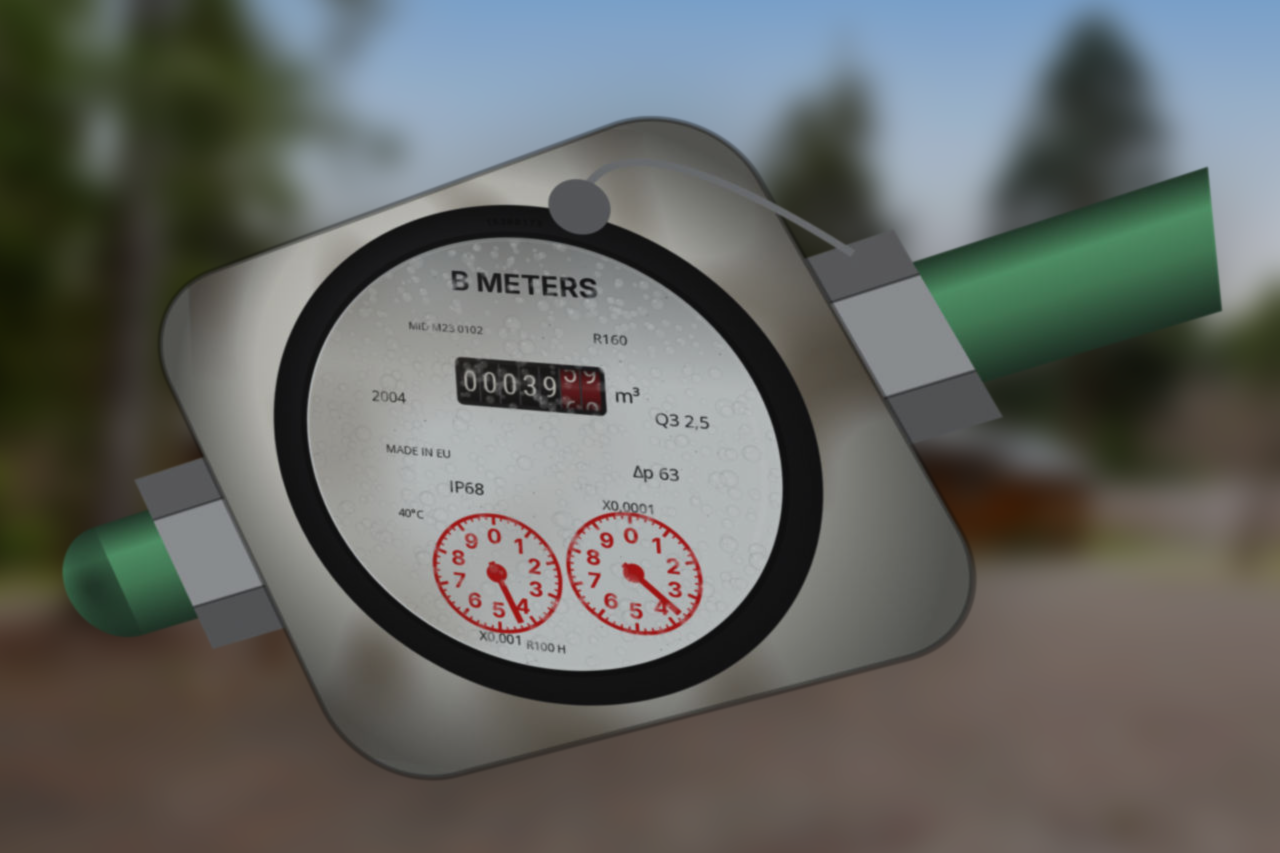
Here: 39.5943 m³
